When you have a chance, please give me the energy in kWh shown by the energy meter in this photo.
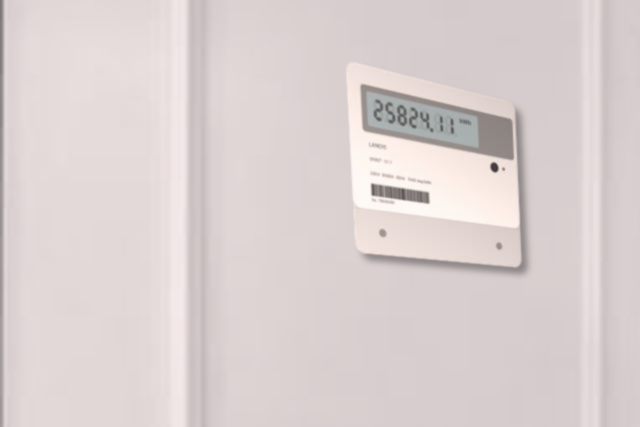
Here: 25824.11 kWh
